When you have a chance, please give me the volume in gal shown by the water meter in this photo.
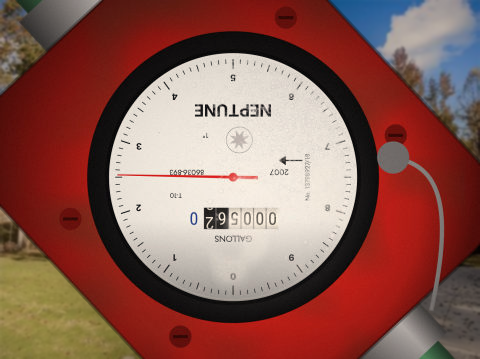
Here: 5622.5 gal
